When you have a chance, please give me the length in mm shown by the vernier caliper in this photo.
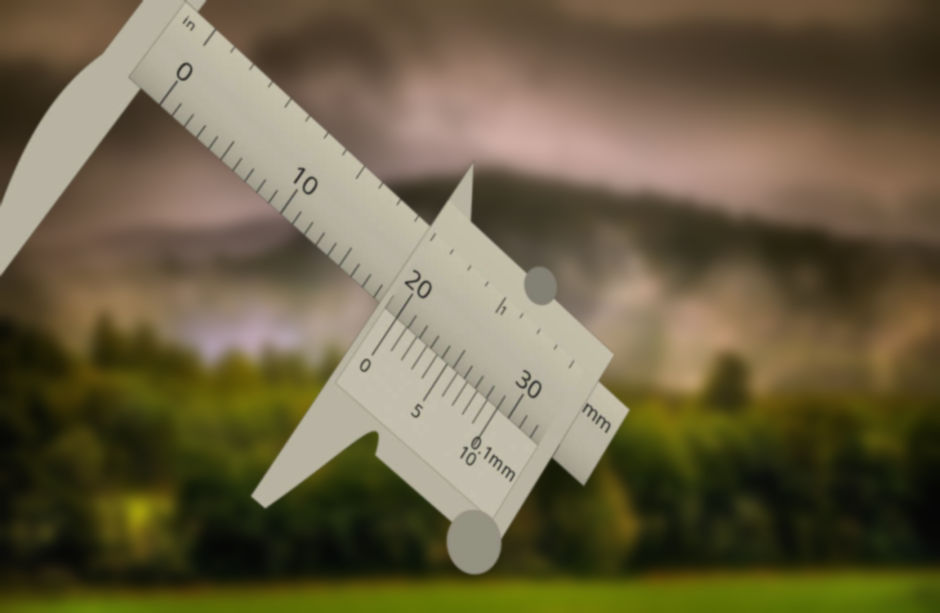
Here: 20.0 mm
